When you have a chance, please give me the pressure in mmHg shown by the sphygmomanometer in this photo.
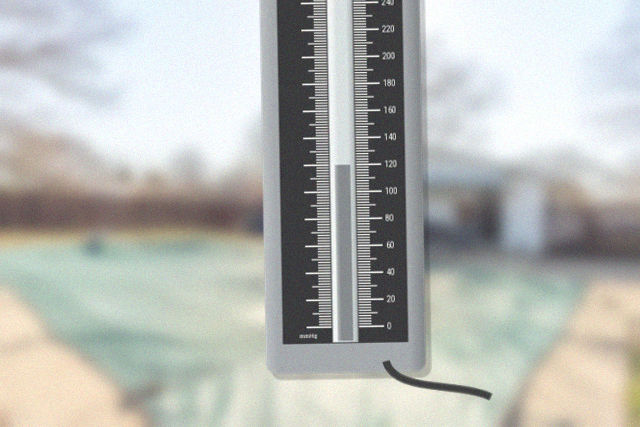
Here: 120 mmHg
